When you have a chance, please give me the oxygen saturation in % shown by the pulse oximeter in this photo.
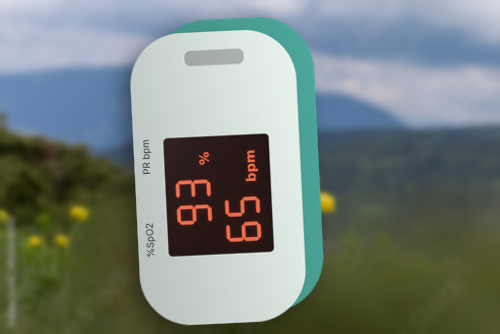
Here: 93 %
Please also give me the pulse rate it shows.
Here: 65 bpm
